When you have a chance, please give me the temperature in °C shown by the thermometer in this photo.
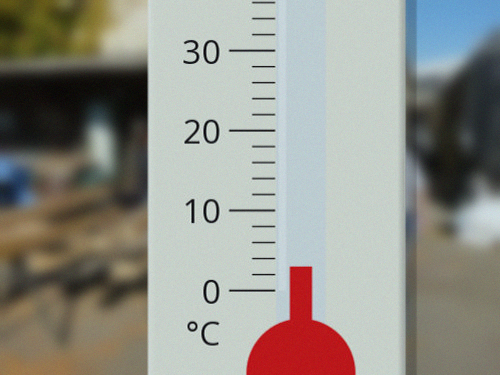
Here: 3 °C
